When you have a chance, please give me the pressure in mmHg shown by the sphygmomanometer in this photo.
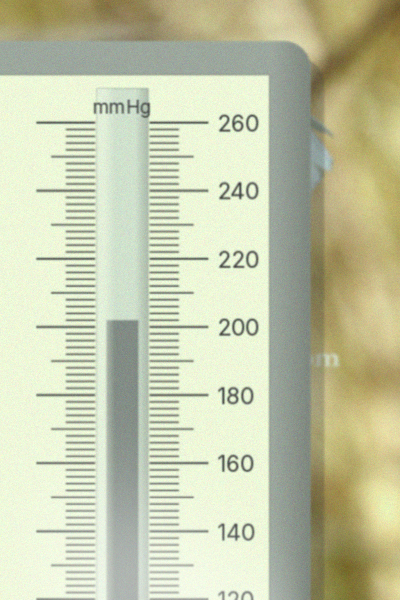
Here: 202 mmHg
